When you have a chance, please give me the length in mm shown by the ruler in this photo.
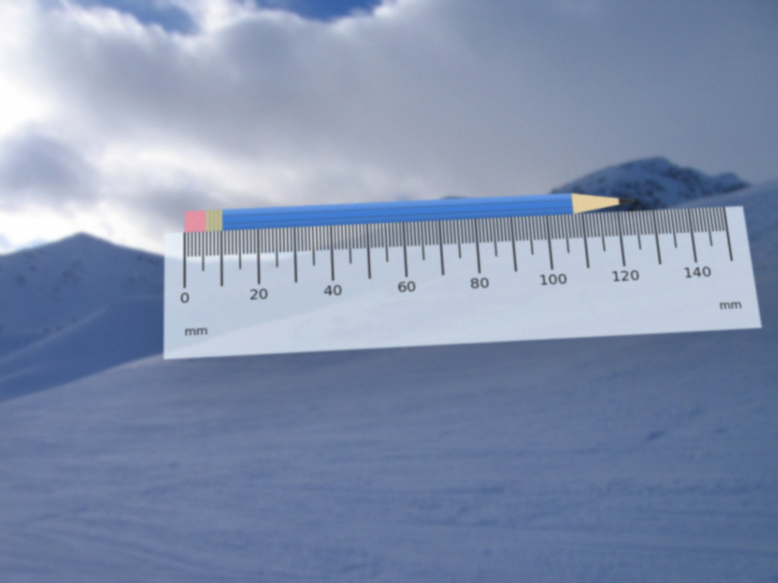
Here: 125 mm
